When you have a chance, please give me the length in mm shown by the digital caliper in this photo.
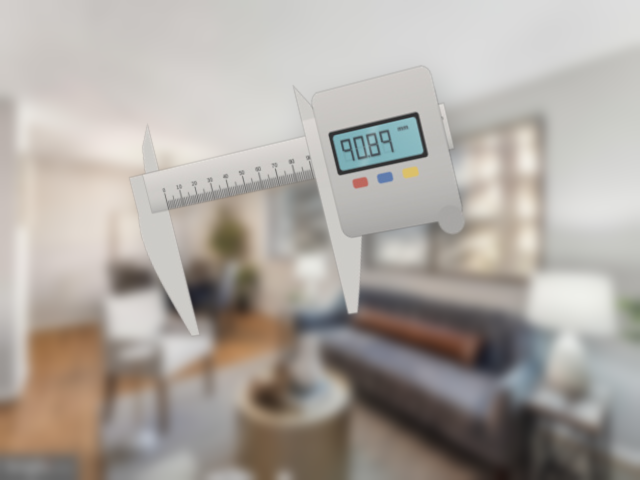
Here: 90.89 mm
